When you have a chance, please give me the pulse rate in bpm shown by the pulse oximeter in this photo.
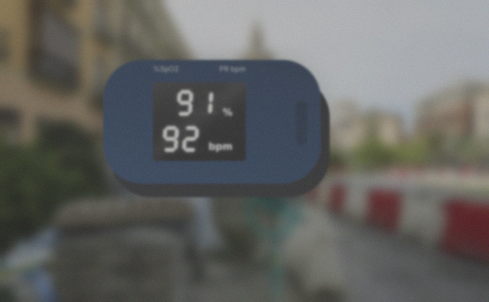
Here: 92 bpm
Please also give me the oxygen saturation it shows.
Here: 91 %
